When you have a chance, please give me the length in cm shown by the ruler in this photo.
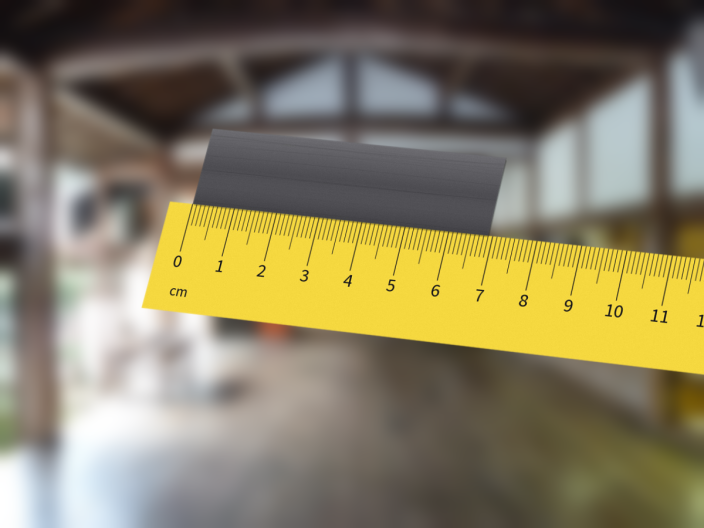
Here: 6.9 cm
